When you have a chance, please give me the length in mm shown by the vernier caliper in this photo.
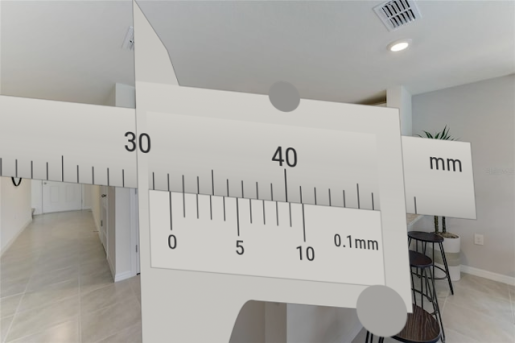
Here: 32.1 mm
